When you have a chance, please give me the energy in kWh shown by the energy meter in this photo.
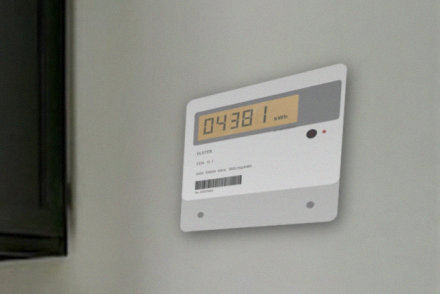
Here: 4381 kWh
